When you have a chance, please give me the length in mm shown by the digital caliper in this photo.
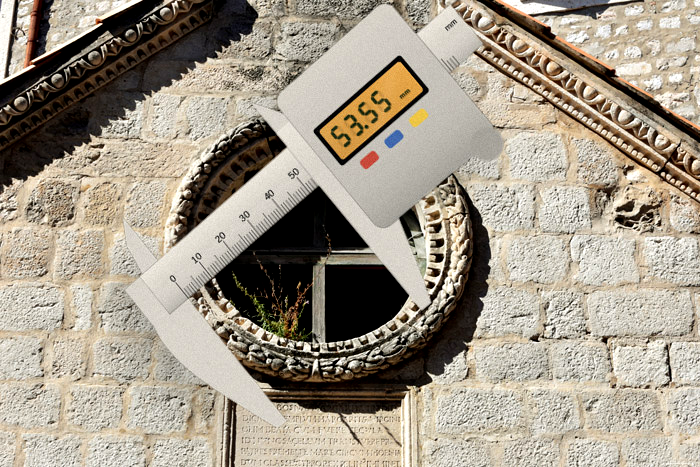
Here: 53.55 mm
